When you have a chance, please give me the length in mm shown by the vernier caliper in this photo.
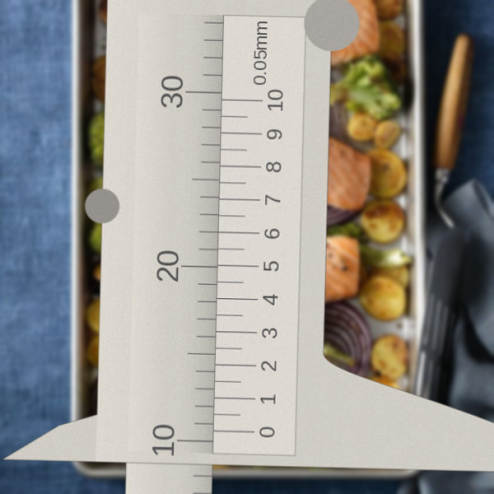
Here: 10.6 mm
